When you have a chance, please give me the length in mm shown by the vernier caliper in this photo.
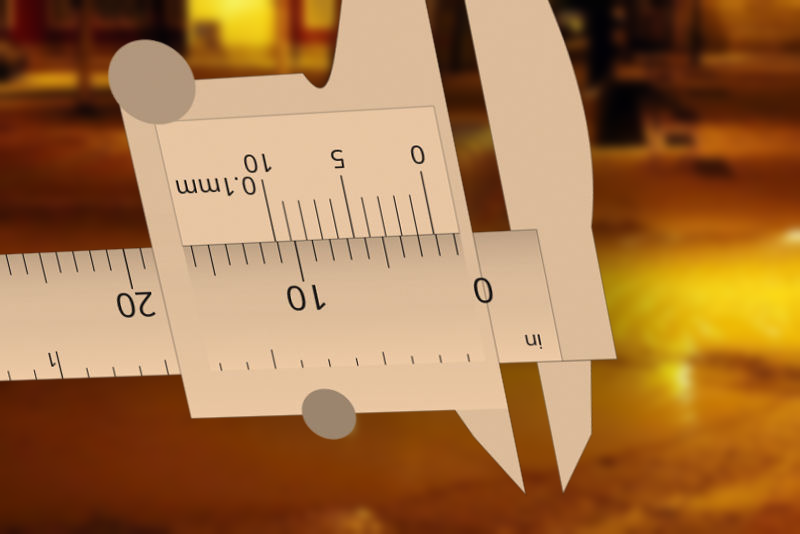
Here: 2.1 mm
